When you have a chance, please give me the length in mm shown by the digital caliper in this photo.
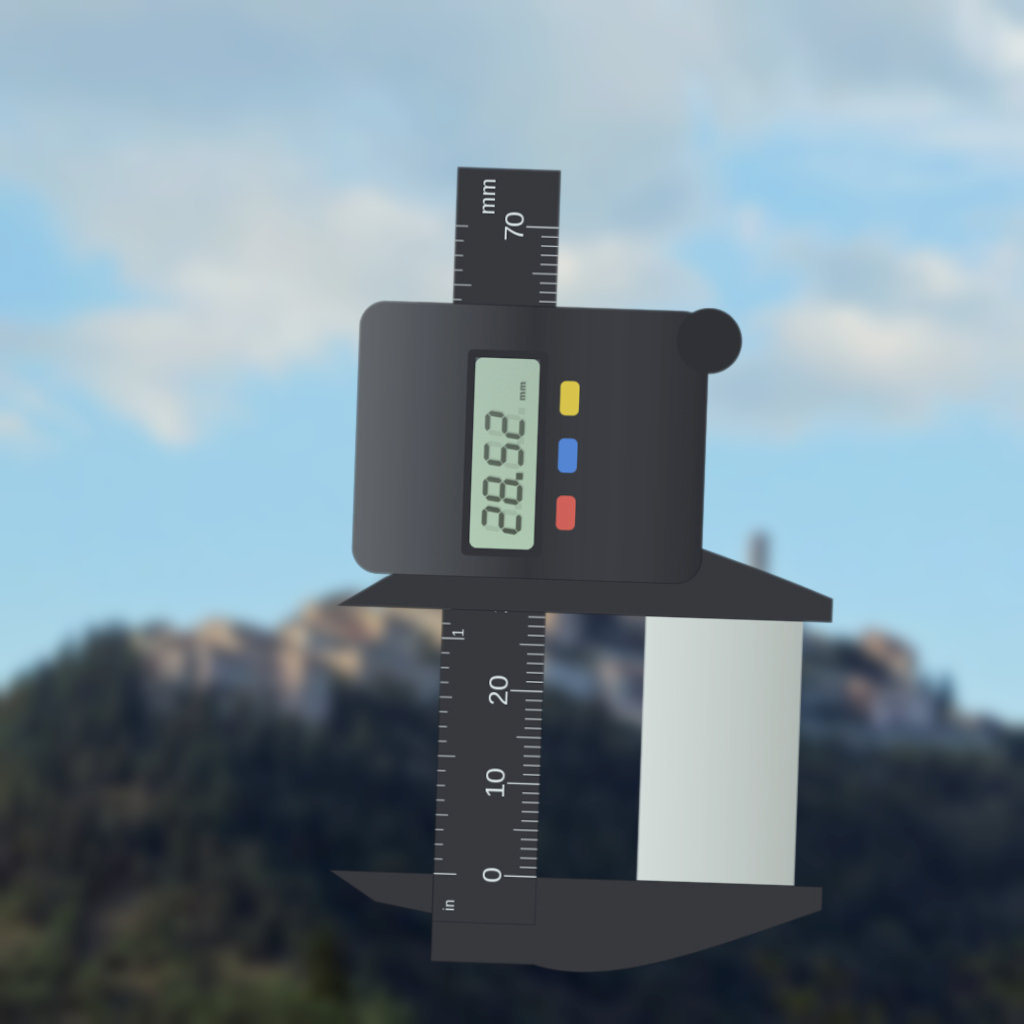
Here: 28.52 mm
